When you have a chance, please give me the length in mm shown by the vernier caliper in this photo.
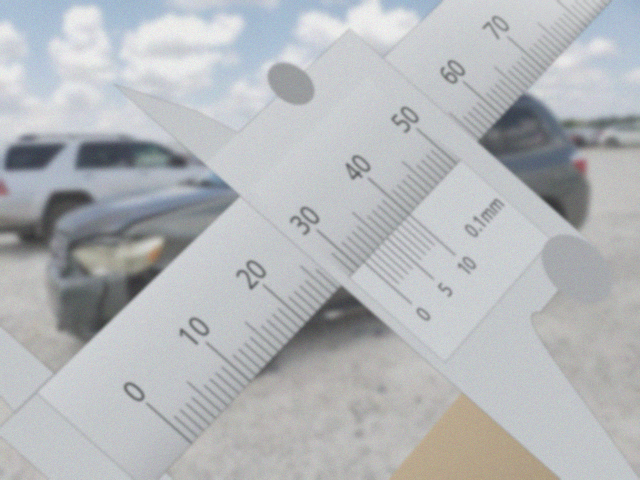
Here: 31.0 mm
